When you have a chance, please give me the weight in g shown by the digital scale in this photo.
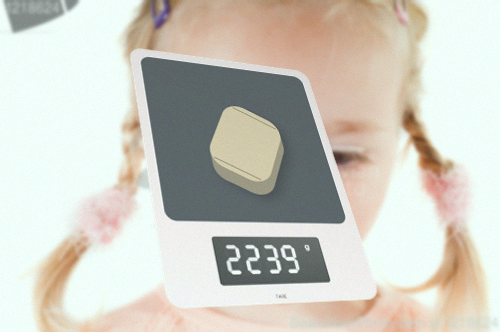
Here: 2239 g
